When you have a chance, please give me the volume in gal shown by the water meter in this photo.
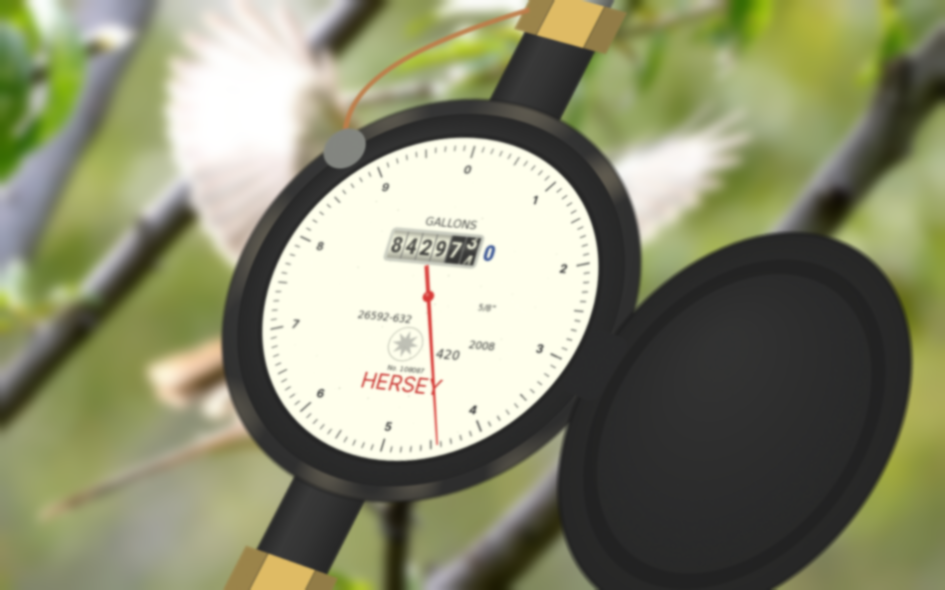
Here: 8429734.4 gal
